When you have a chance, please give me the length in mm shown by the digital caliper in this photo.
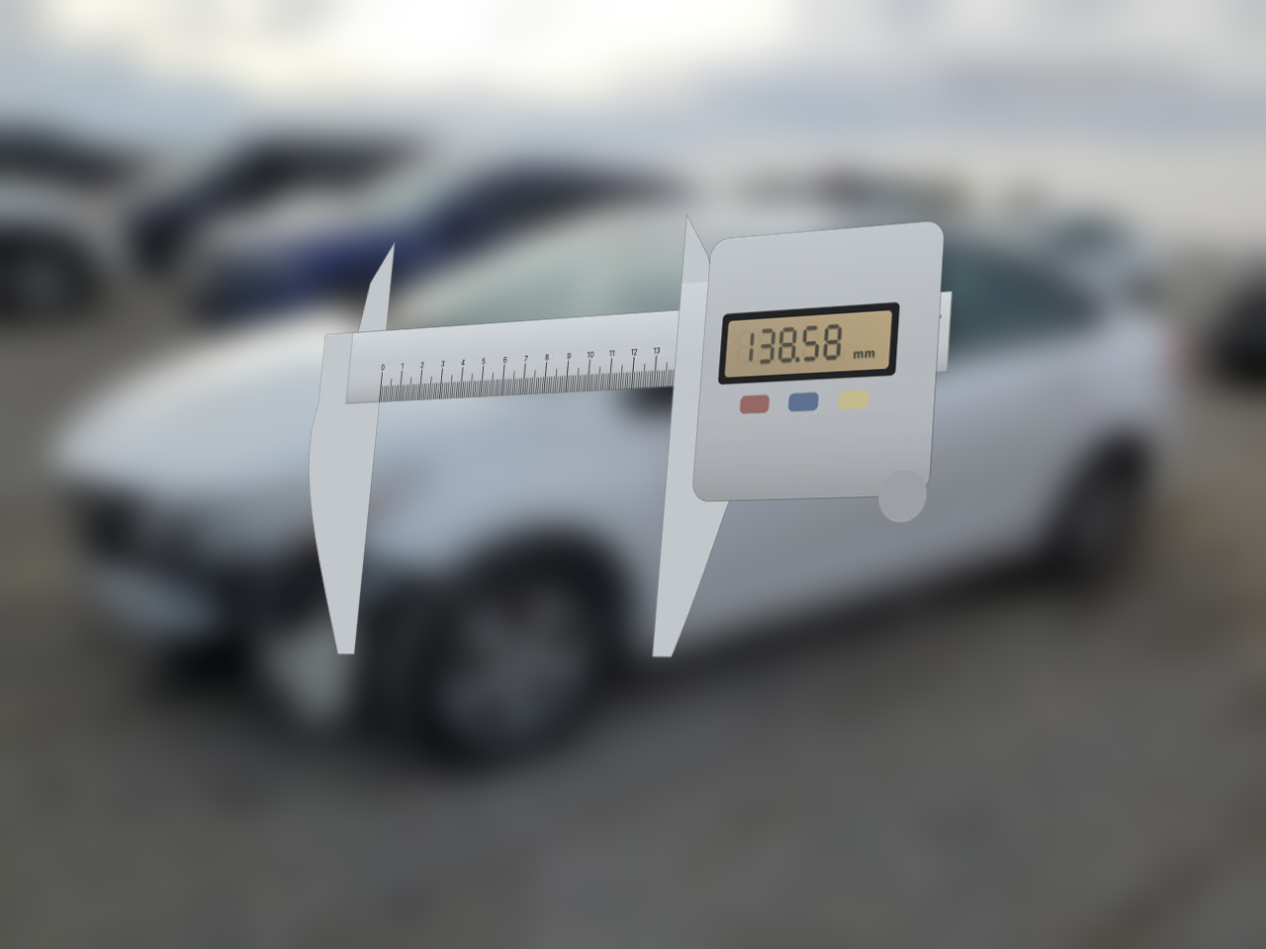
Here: 138.58 mm
